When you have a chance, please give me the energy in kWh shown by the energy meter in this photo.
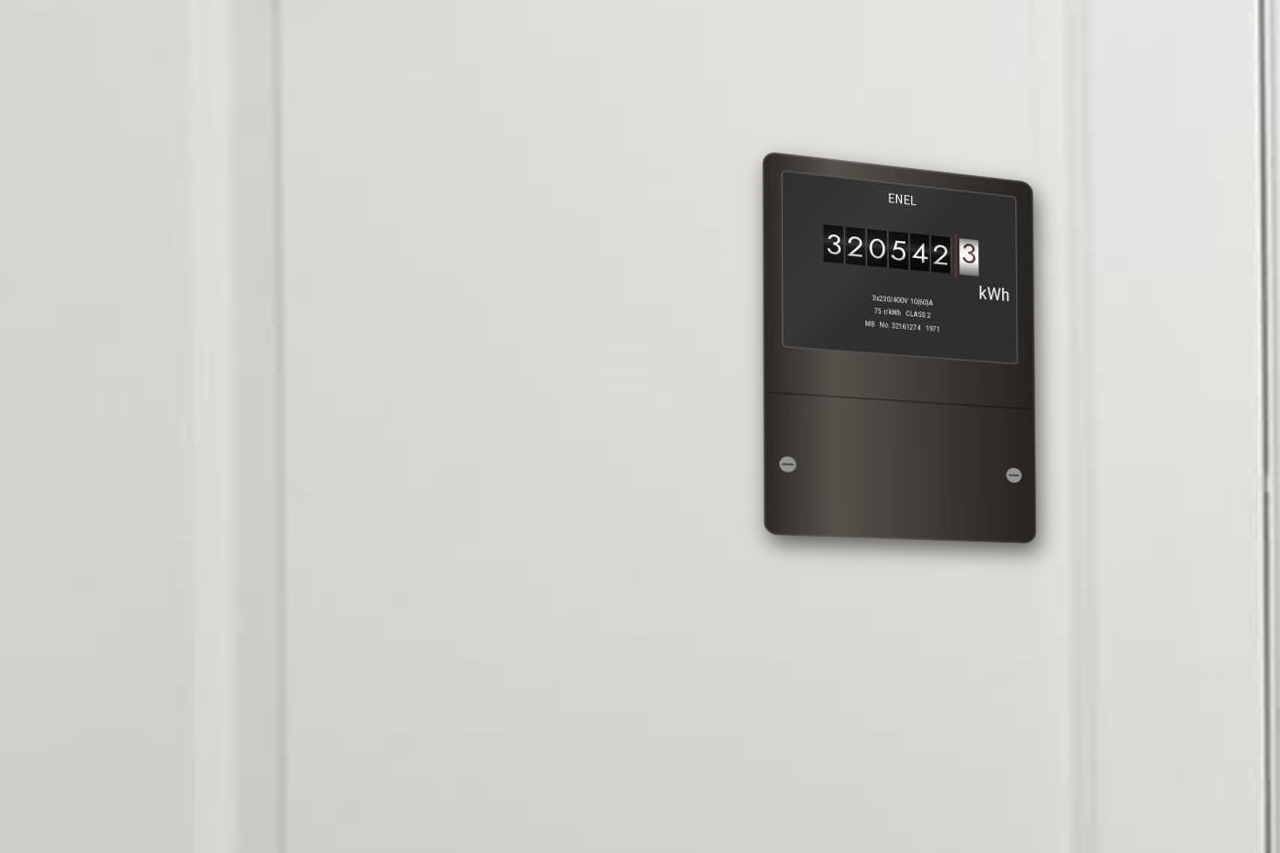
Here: 320542.3 kWh
